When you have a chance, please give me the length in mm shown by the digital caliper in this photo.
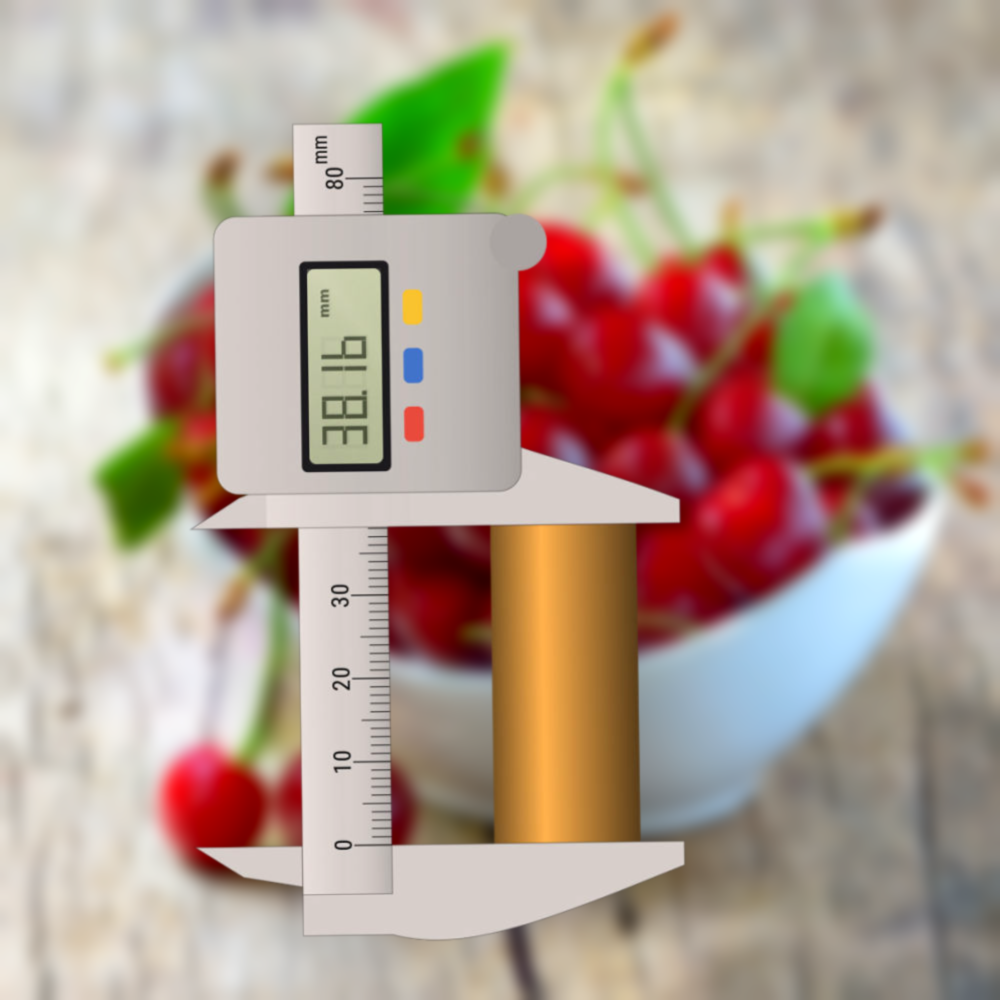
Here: 38.16 mm
